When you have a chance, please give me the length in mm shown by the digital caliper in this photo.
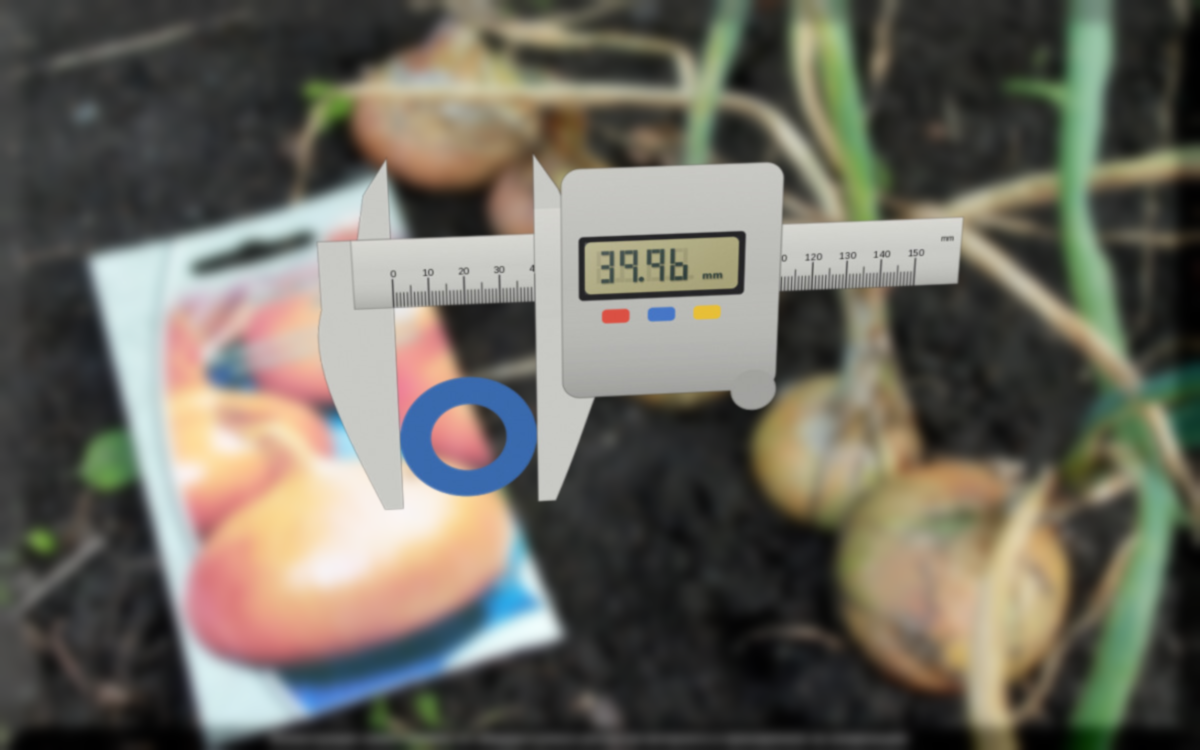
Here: 39.96 mm
